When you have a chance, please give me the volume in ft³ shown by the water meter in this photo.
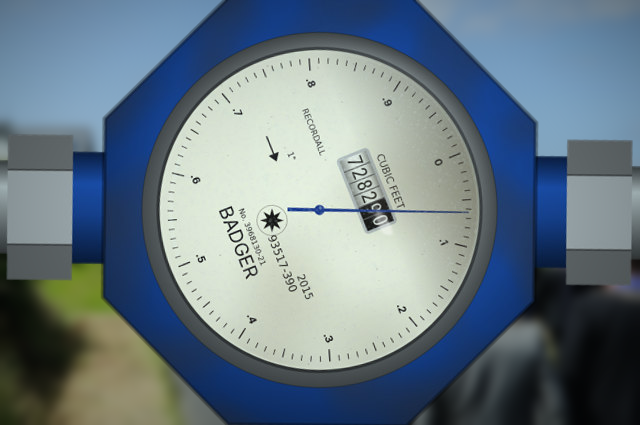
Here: 728290.06 ft³
